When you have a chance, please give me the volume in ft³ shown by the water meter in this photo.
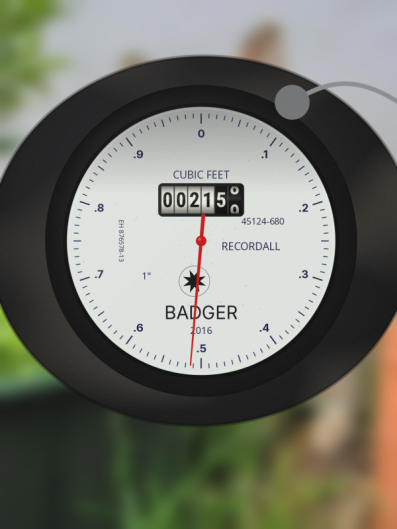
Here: 2158.51 ft³
